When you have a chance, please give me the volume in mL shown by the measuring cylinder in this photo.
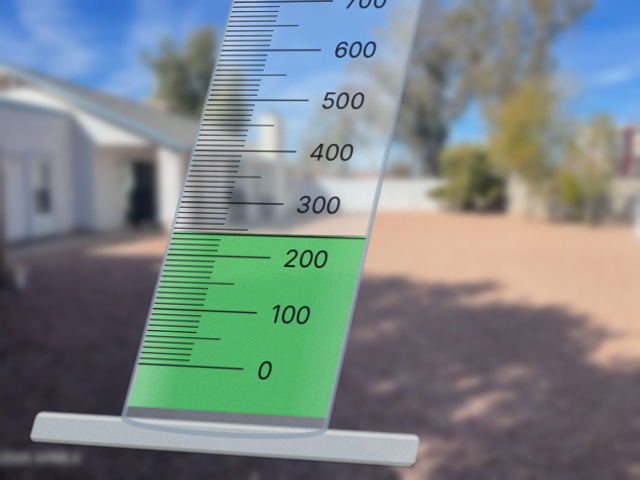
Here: 240 mL
